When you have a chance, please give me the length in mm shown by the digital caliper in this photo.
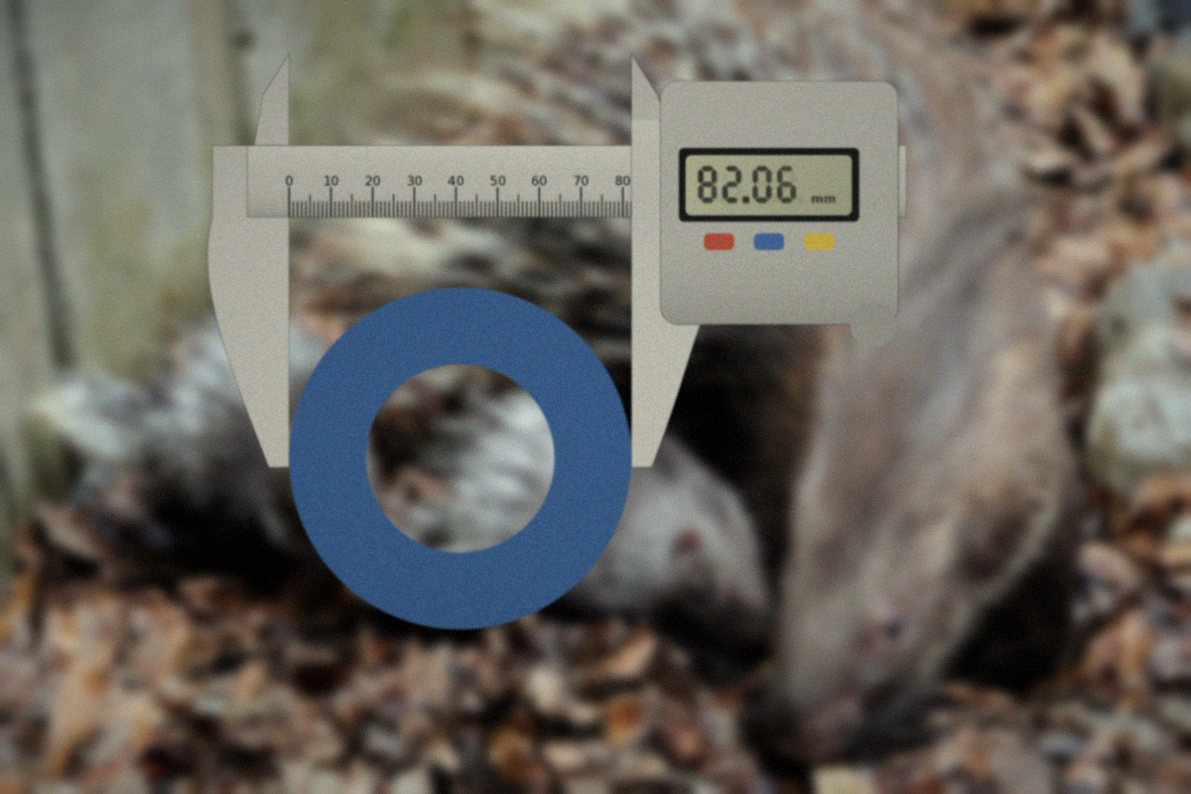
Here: 82.06 mm
